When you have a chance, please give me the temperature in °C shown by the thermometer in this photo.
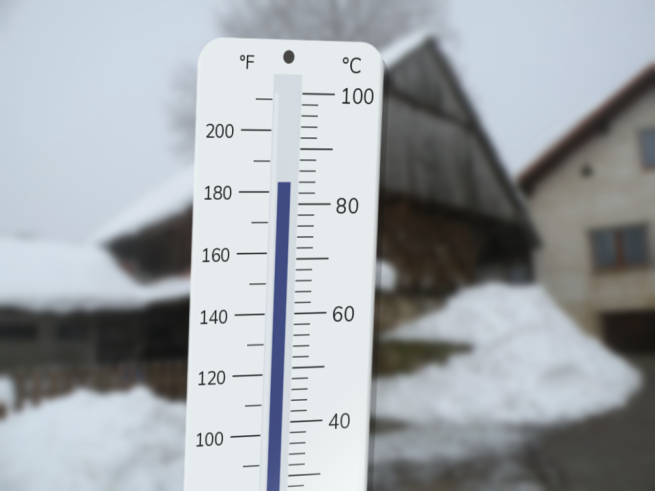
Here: 84 °C
